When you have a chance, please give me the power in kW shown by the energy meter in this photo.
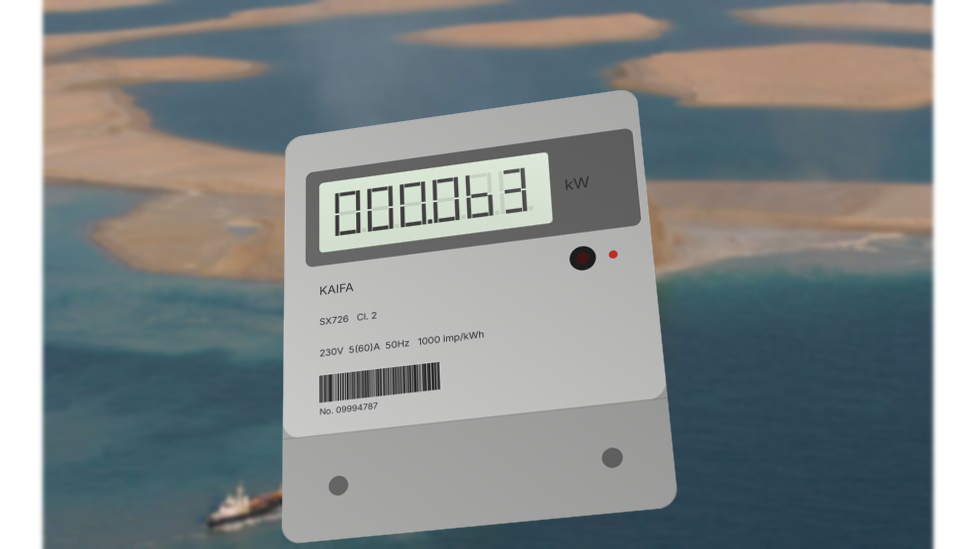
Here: 0.063 kW
